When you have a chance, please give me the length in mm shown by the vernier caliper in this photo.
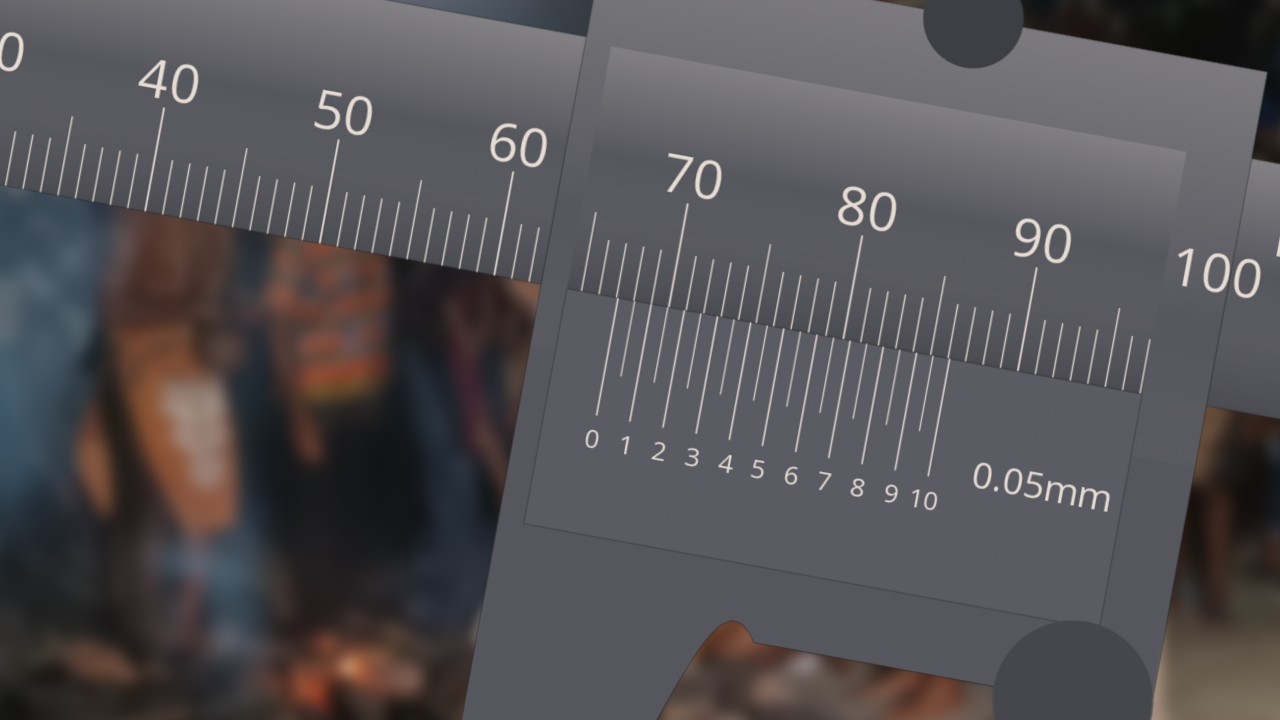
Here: 67.1 mm
